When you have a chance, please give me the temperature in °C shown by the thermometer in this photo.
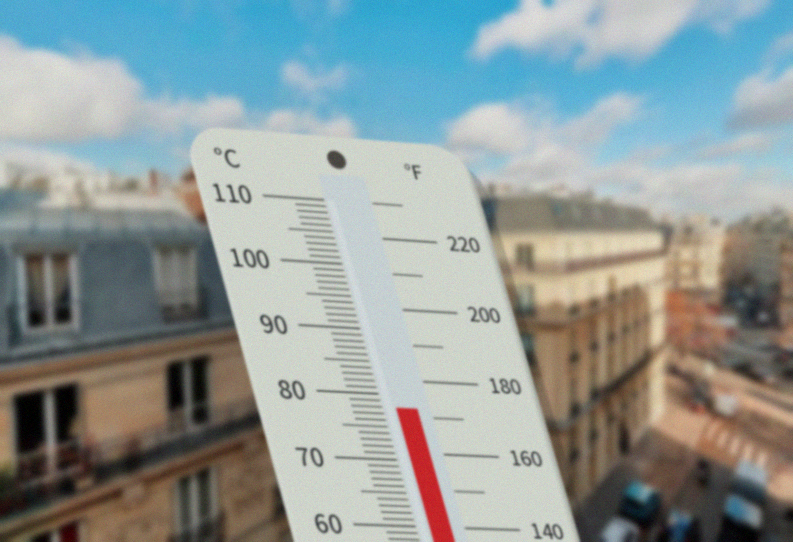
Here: 78 °C
